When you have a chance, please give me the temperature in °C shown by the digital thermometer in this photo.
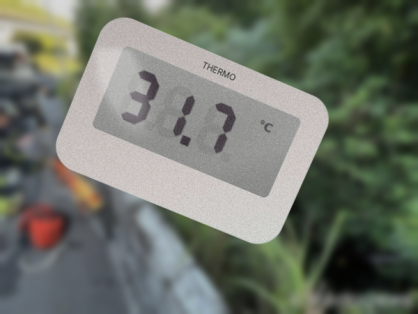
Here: 31.7 °C
